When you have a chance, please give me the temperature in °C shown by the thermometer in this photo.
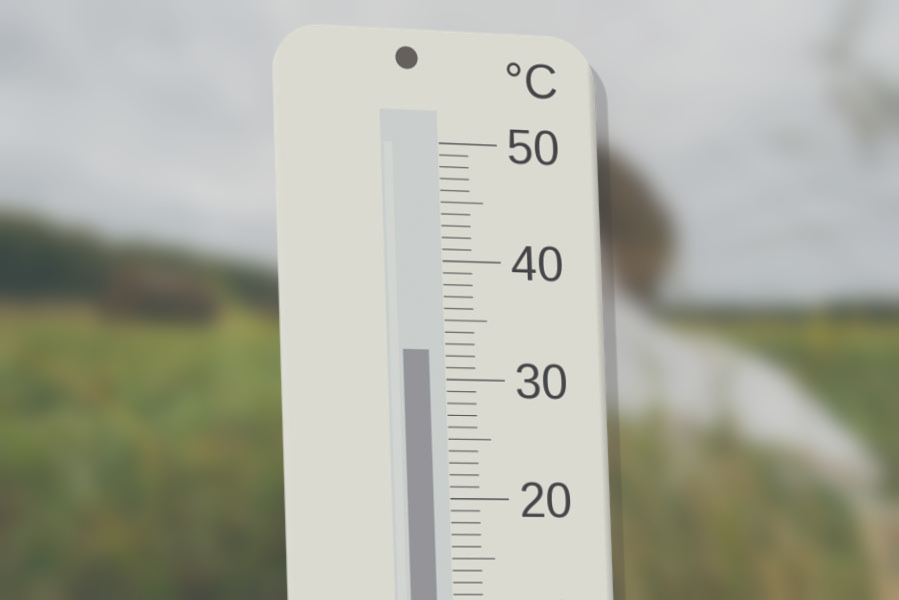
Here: 32.5 °C
